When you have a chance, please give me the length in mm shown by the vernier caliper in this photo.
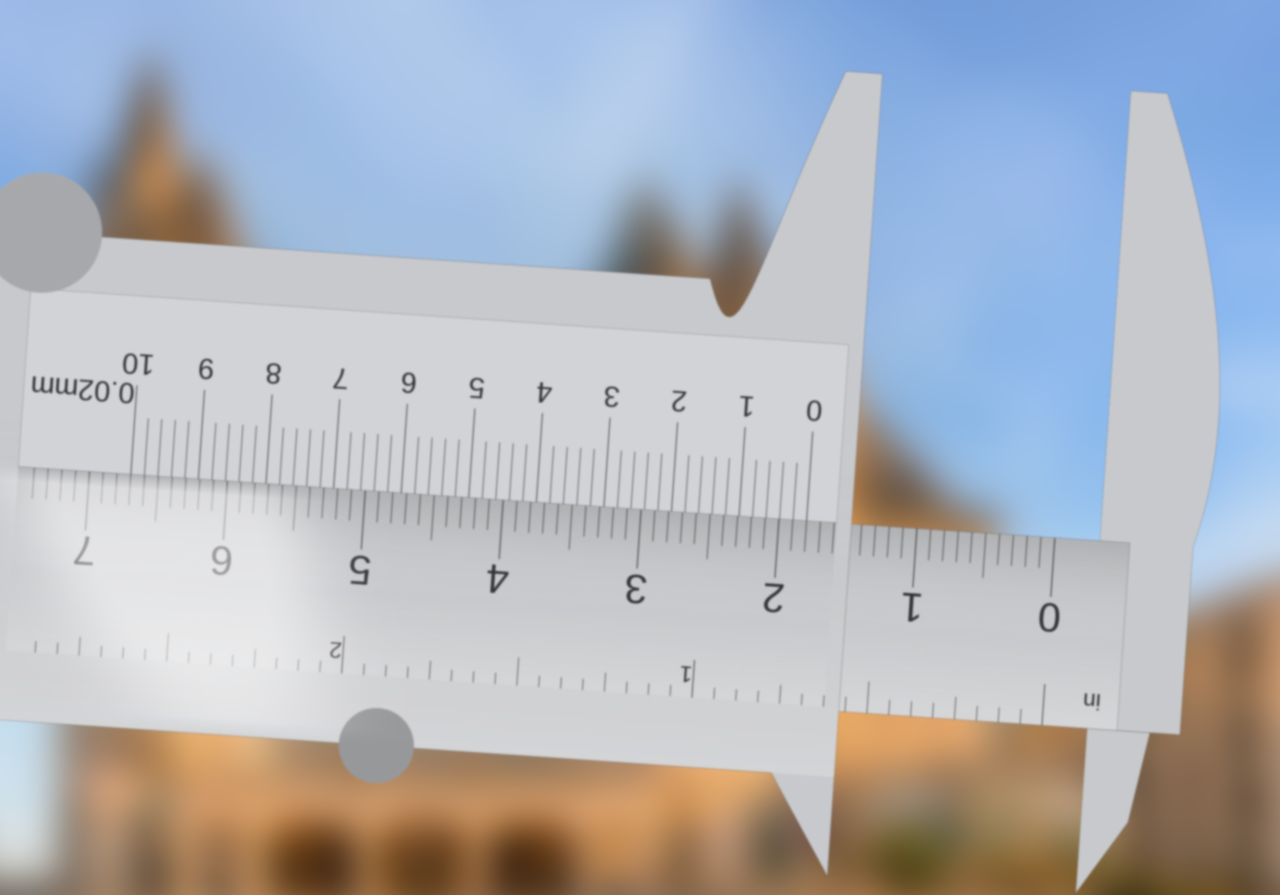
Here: 18.0 mm
